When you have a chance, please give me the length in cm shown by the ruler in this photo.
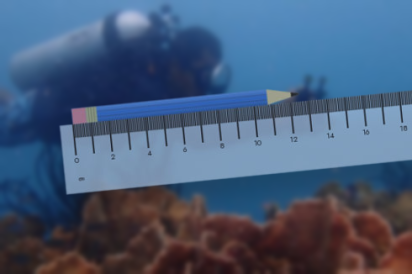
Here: 12.5 cm
